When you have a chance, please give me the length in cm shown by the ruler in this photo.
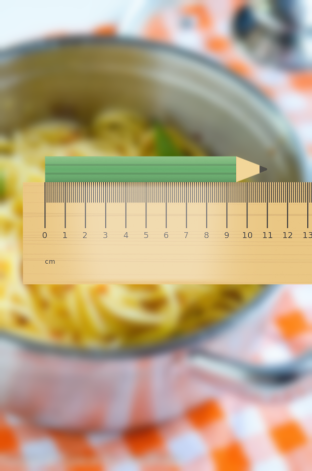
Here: 11 cm
